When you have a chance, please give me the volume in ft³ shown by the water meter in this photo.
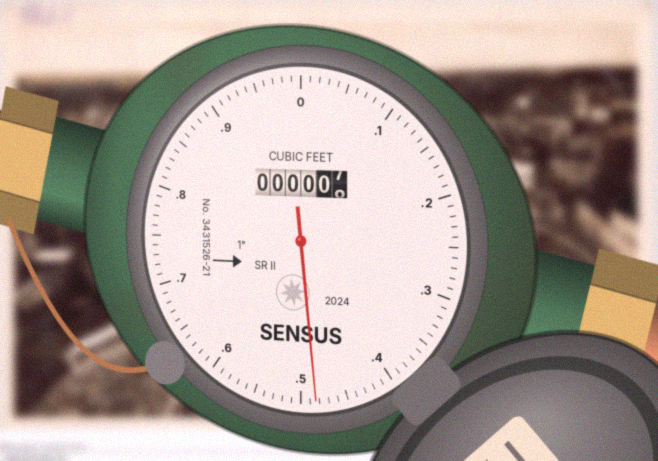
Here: 7.48 ft³
